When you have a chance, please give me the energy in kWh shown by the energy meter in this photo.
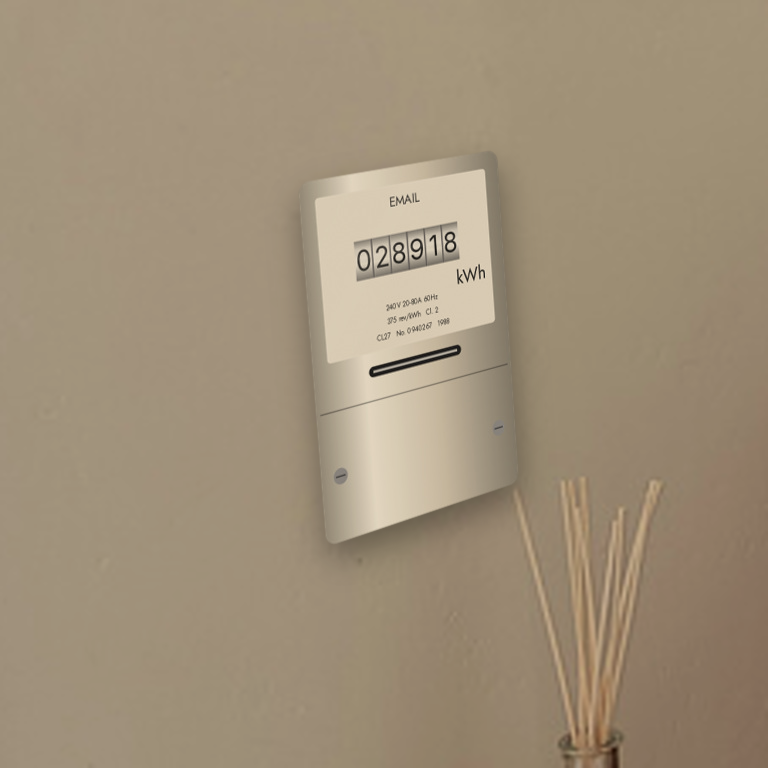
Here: 28918 kWh
